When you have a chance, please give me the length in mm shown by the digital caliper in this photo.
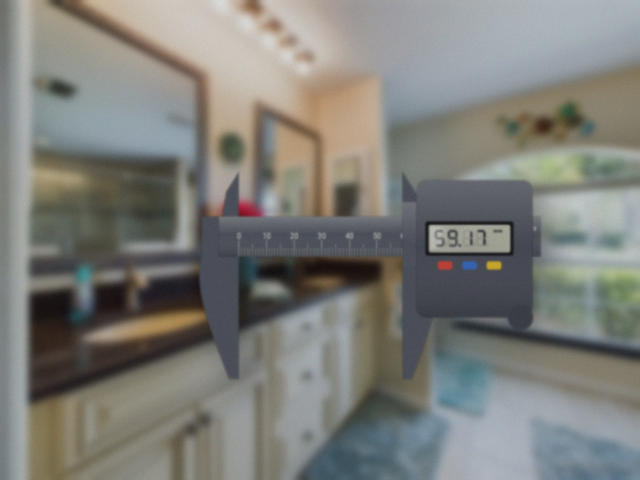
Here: 59.17 mm
